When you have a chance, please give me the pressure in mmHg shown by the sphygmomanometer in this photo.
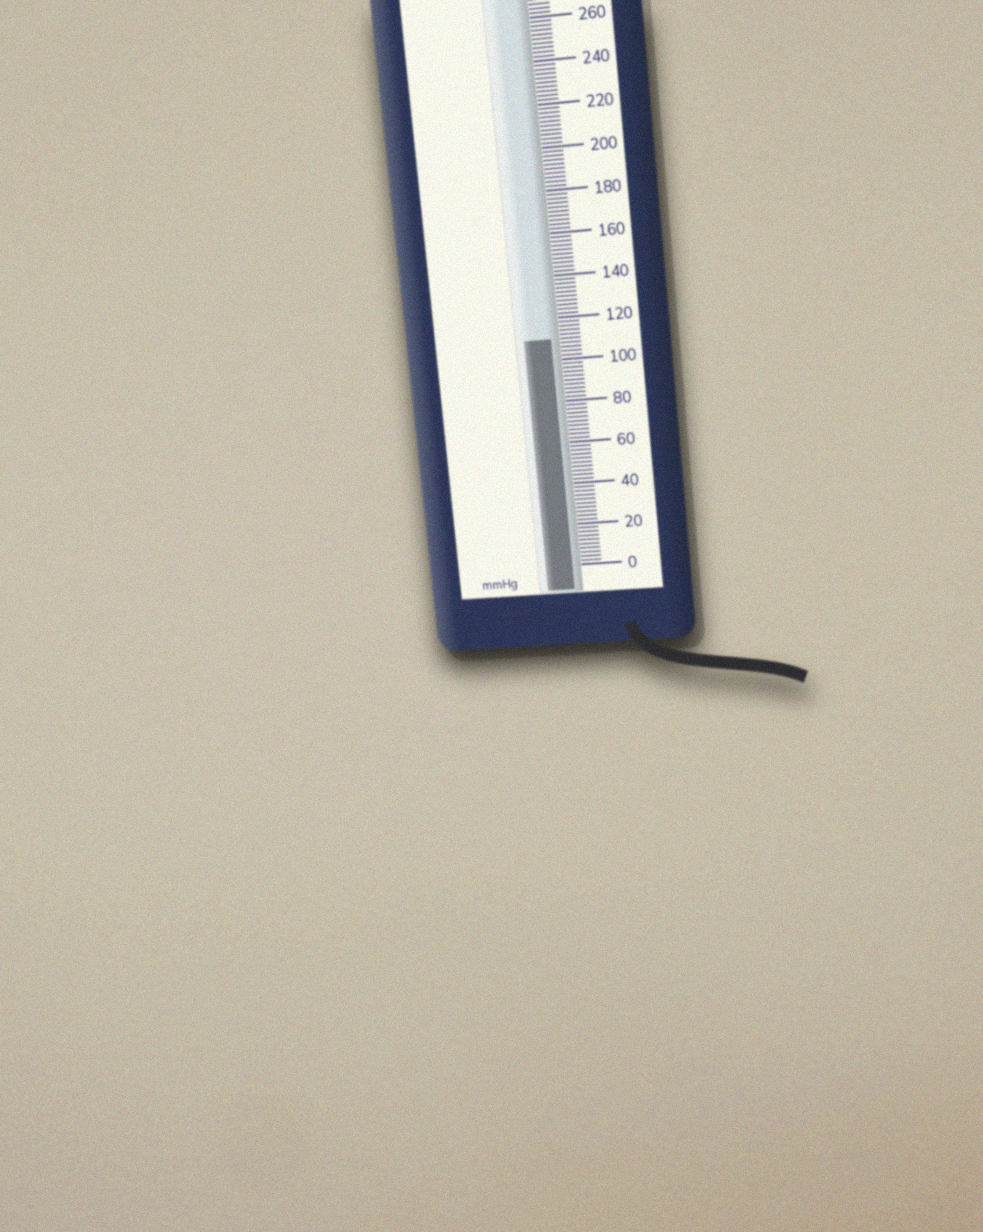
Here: 110 mmHg
